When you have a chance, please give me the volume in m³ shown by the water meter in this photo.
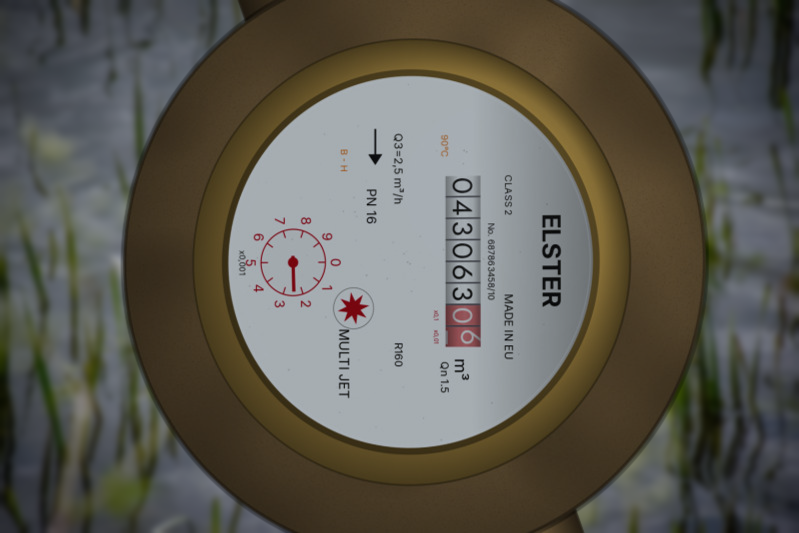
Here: 43063.062 m³
